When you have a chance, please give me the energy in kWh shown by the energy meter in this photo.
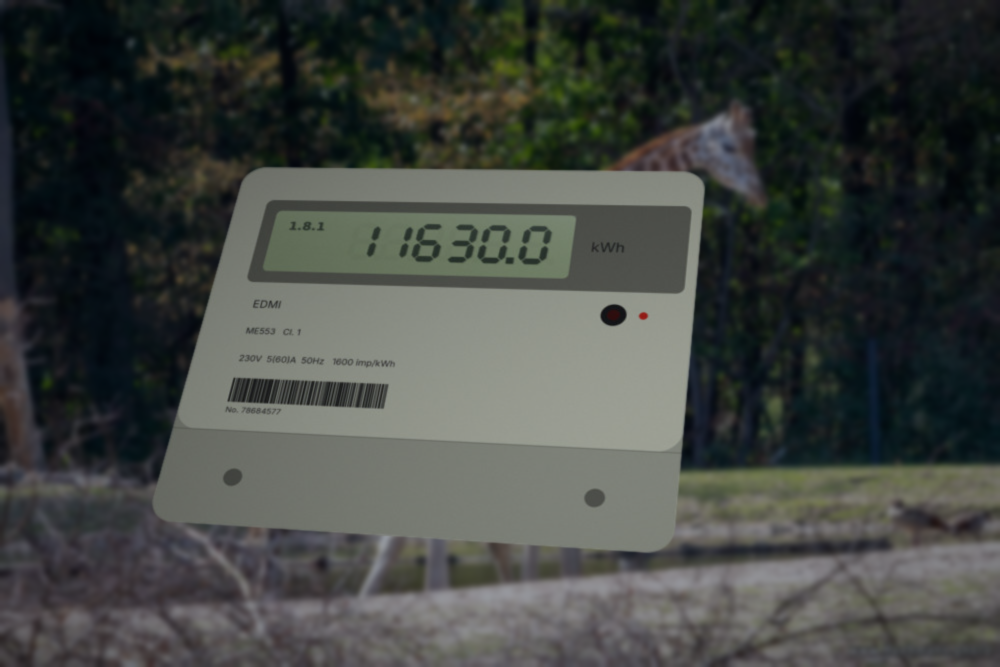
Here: 11630.0 kWh
